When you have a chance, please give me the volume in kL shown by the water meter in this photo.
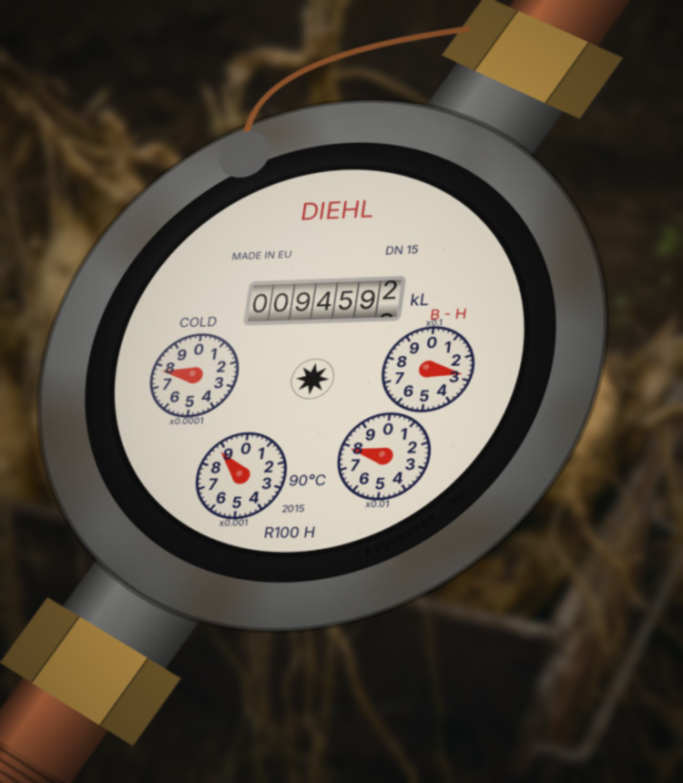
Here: 94592.2787 kL
